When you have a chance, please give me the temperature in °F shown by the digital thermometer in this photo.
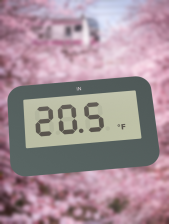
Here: 20.5 °F
